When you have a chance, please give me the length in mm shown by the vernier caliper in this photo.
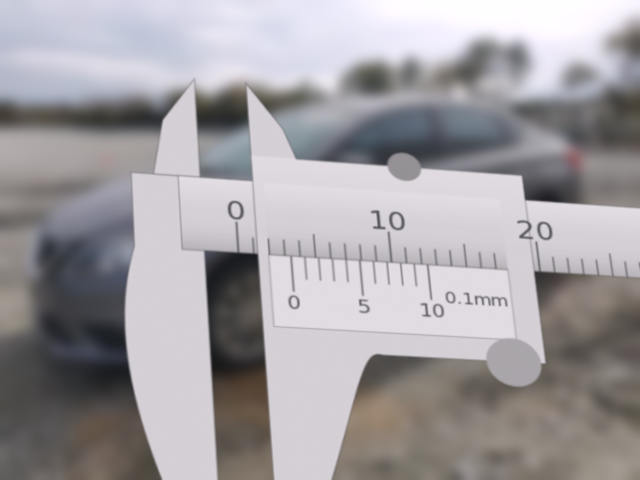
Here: 3.4 mm
